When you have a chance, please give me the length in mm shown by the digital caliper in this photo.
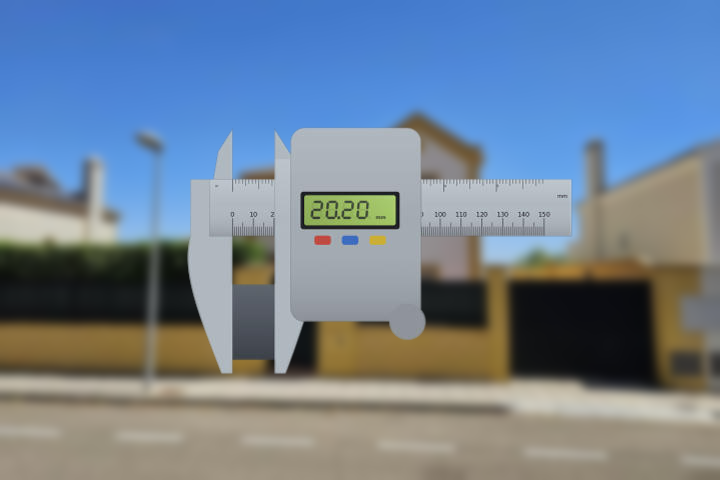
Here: 20.20 mm
